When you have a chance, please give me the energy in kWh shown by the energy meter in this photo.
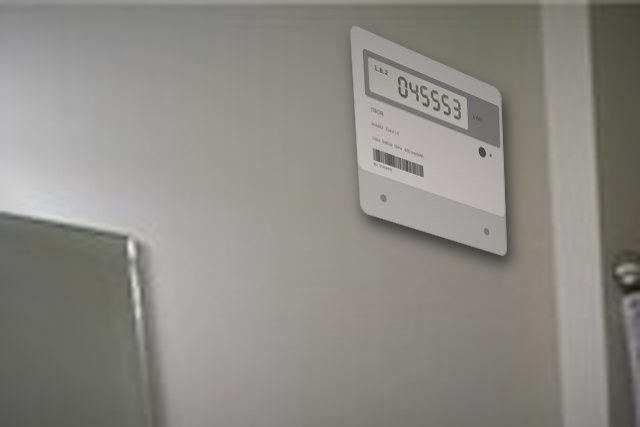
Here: 45553 kWh
